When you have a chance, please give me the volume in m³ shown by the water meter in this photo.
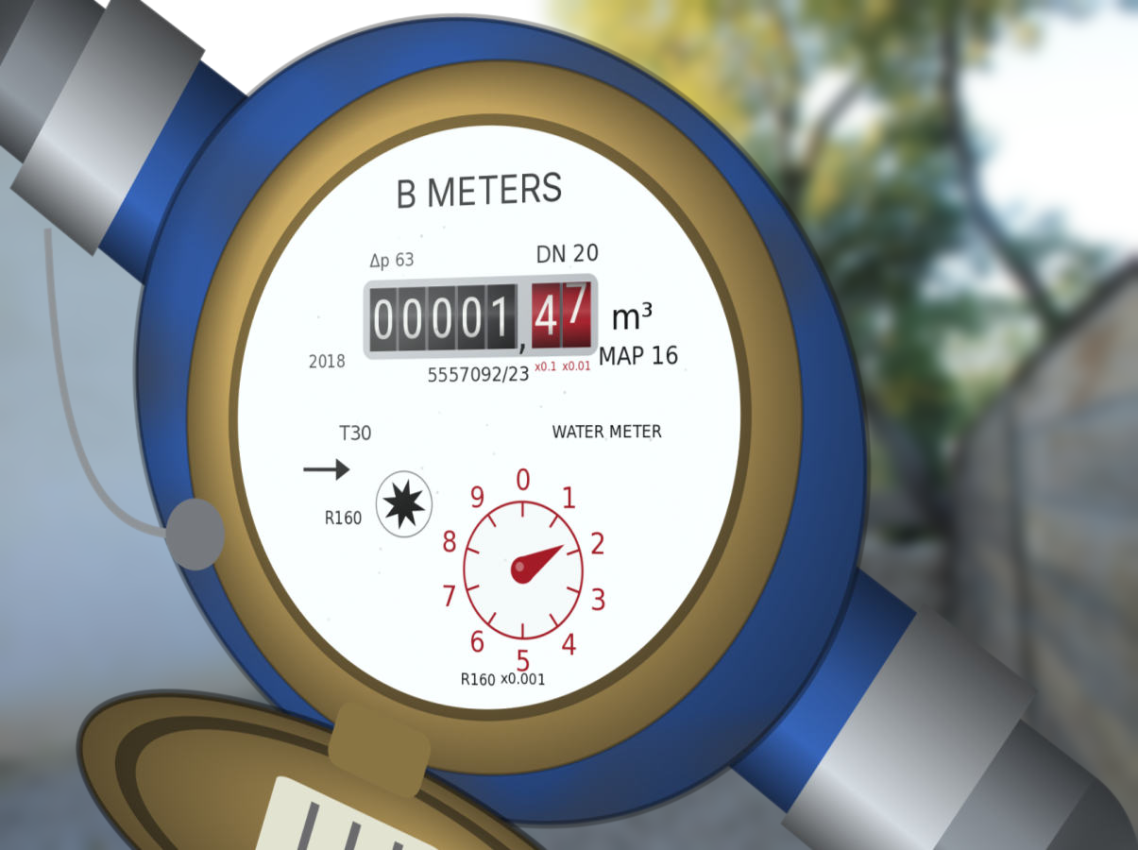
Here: 1.471 m³
